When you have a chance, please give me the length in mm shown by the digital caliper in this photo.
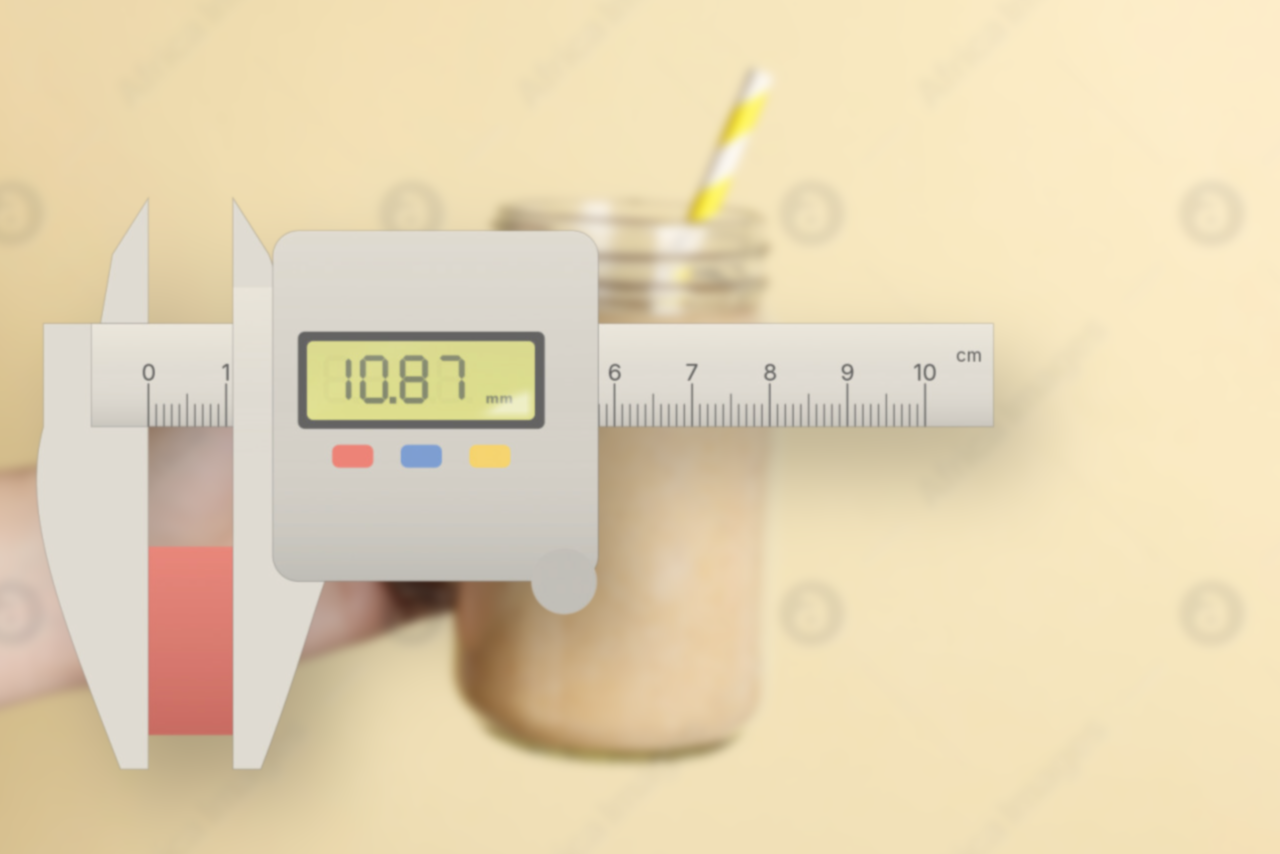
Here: 10.87 mm
